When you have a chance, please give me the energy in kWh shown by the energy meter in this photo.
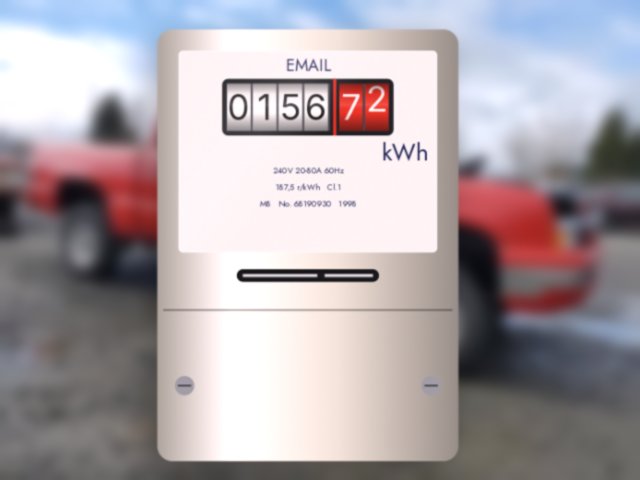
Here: 156.72 kWh
